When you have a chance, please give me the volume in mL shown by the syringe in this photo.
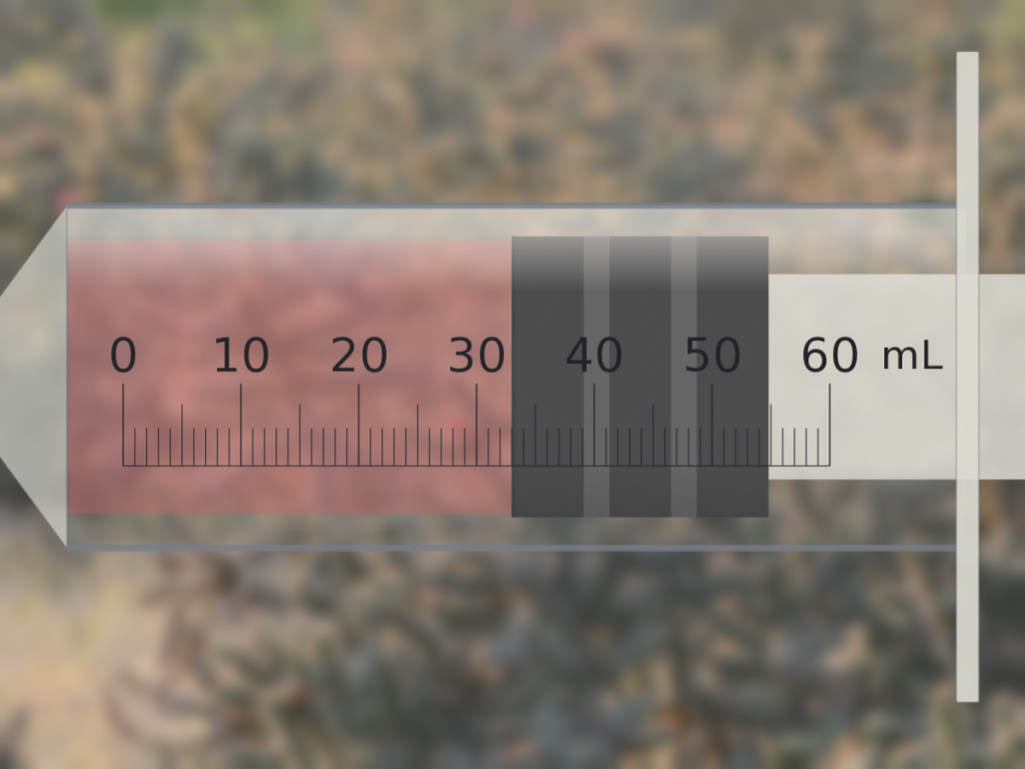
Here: 33 mL
